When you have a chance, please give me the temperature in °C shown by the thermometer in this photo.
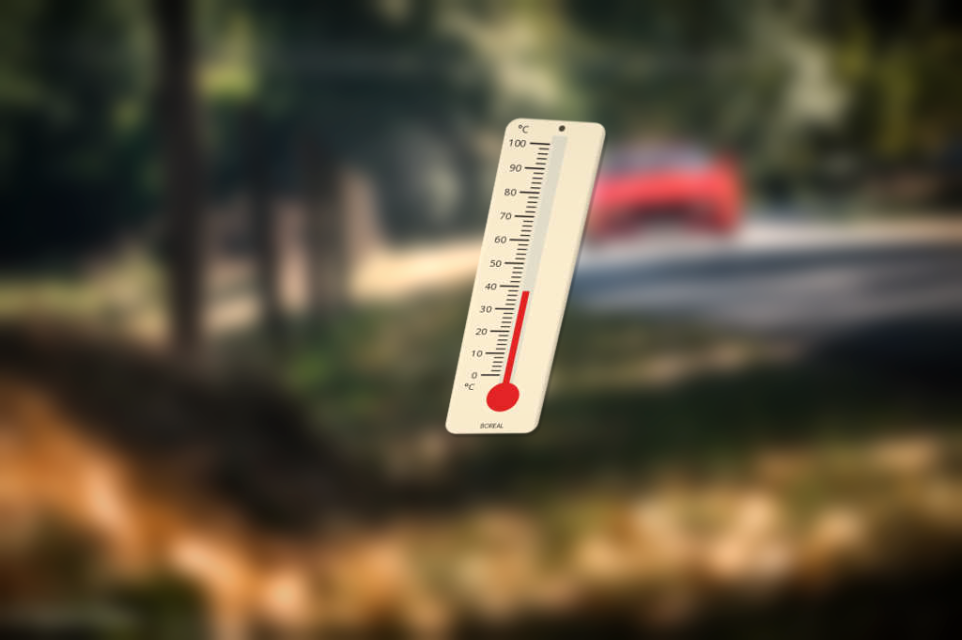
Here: 38 °C
